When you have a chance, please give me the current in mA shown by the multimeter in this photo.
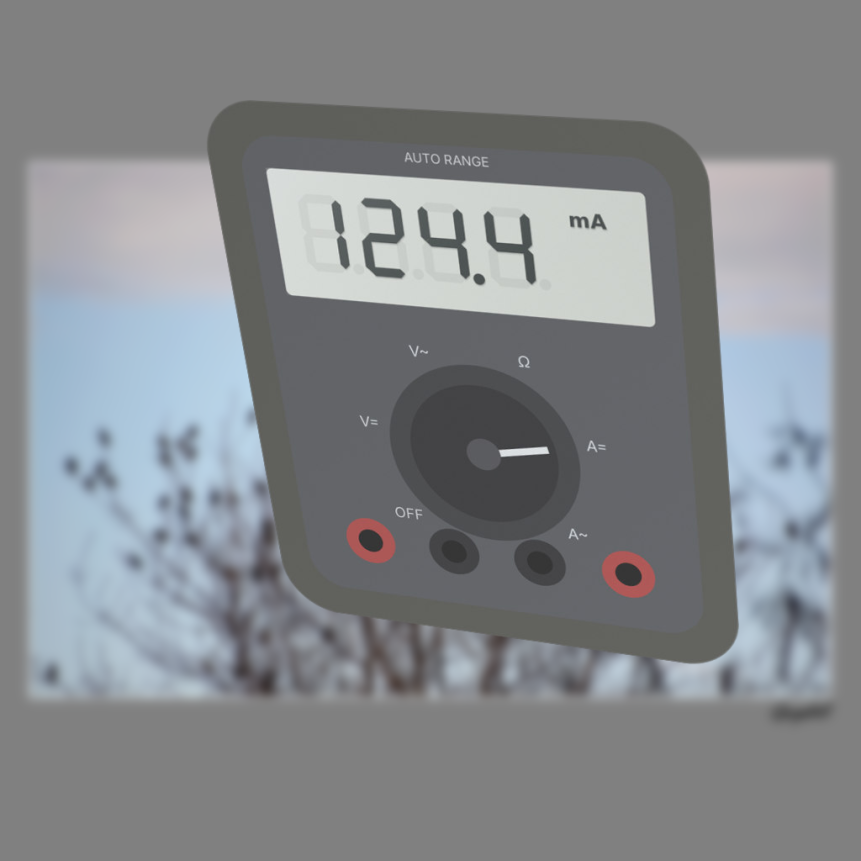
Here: 124.4 mA
